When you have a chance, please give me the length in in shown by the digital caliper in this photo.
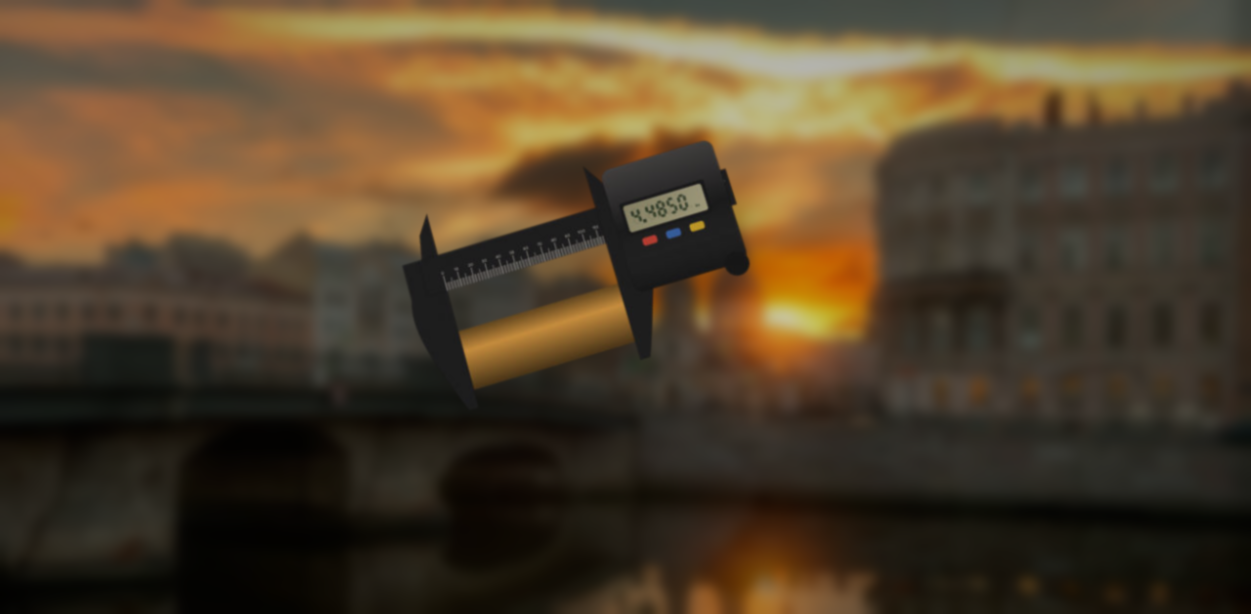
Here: 4.4850 in
